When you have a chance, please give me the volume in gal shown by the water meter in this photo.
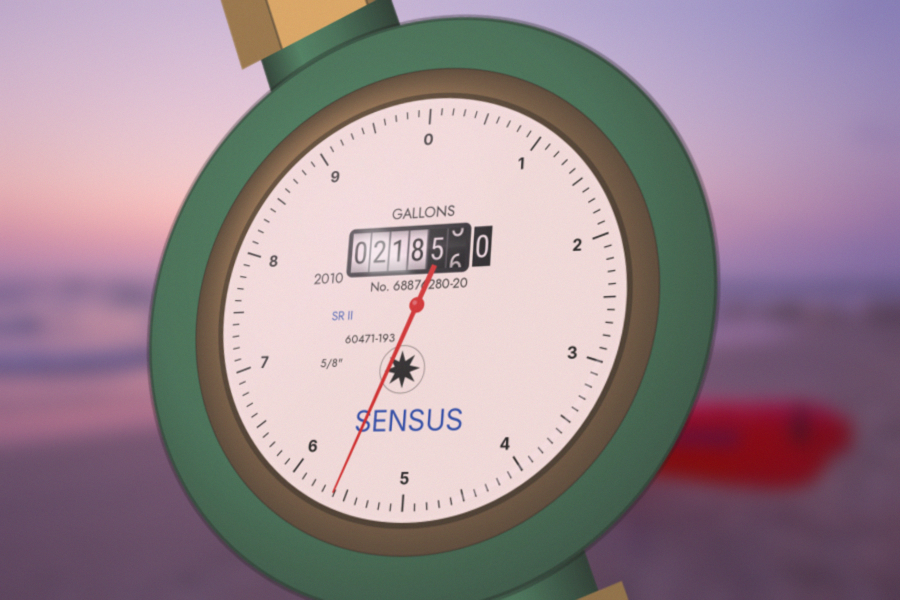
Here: 218555.6 gal
